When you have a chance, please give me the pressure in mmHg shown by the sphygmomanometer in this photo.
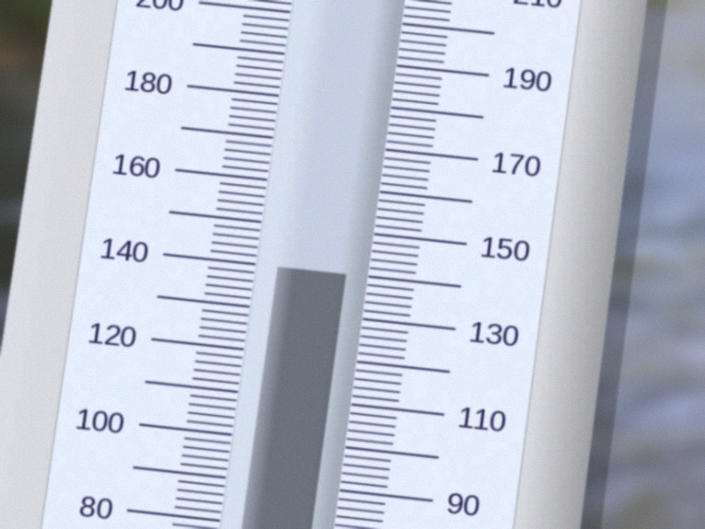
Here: 140 mmHg
